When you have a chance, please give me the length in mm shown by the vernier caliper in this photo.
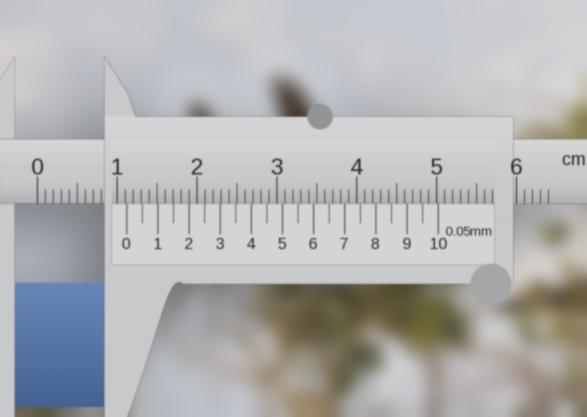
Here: 11.2 mm
